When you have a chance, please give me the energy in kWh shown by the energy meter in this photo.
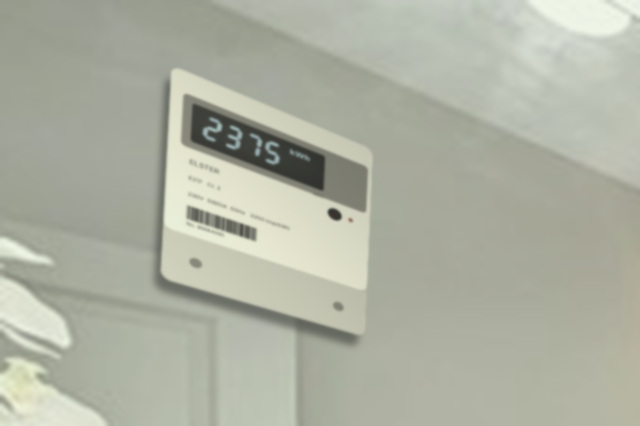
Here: 2375 kWh
